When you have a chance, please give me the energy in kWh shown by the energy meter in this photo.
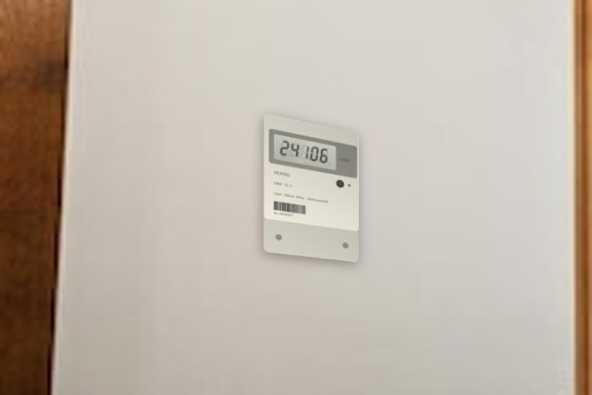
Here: 24106 kWh
